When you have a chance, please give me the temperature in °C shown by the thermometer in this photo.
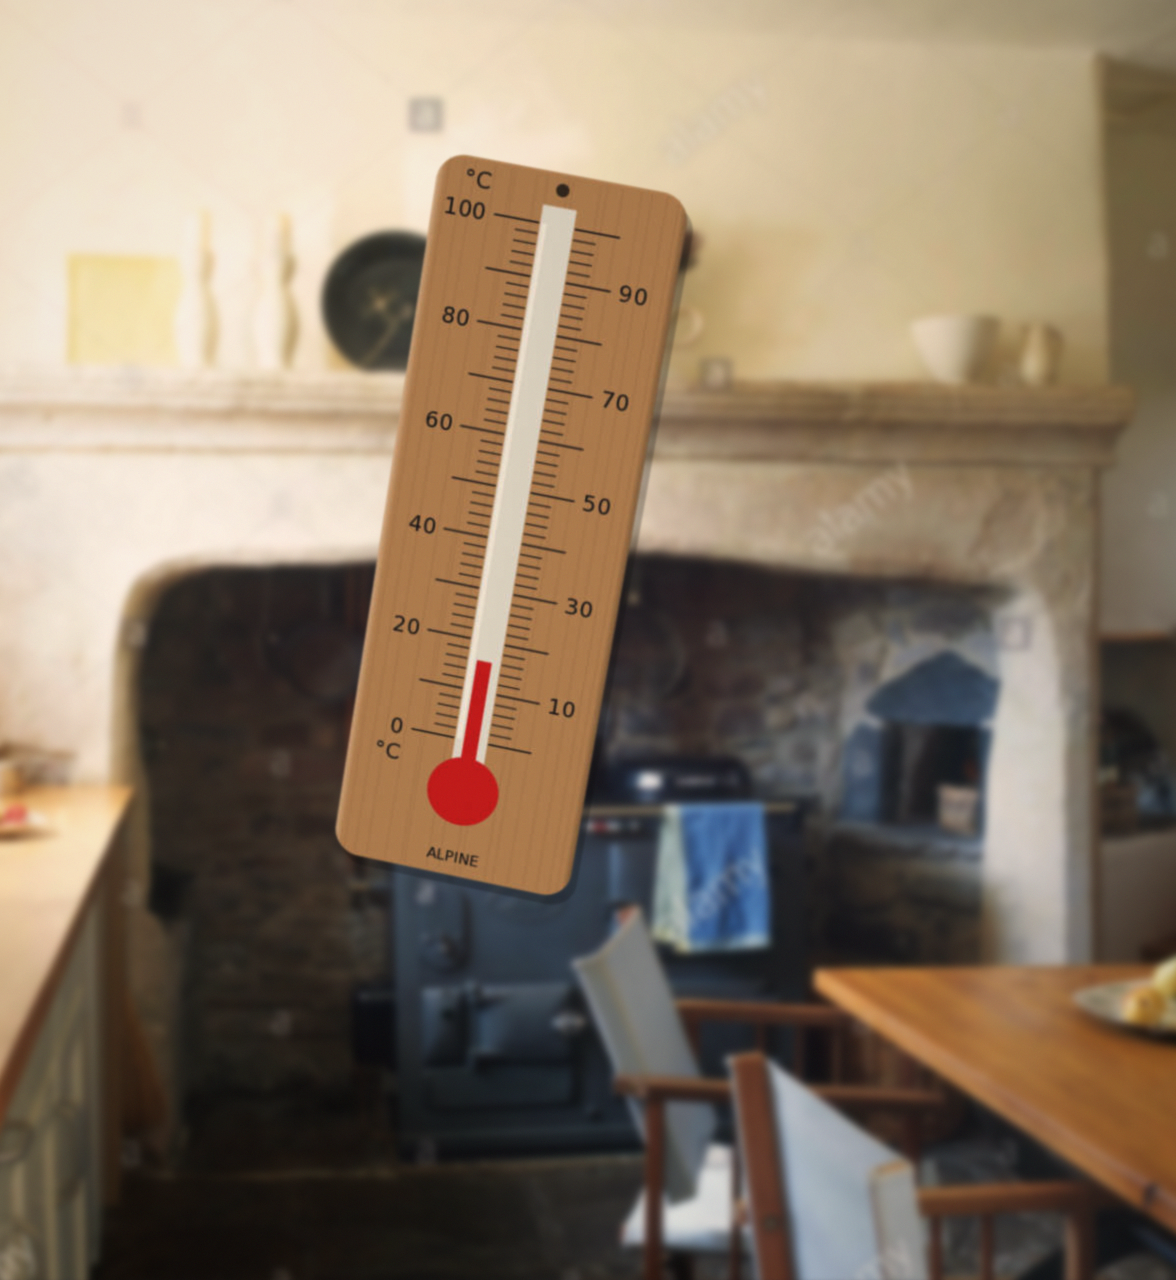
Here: 16 °C
